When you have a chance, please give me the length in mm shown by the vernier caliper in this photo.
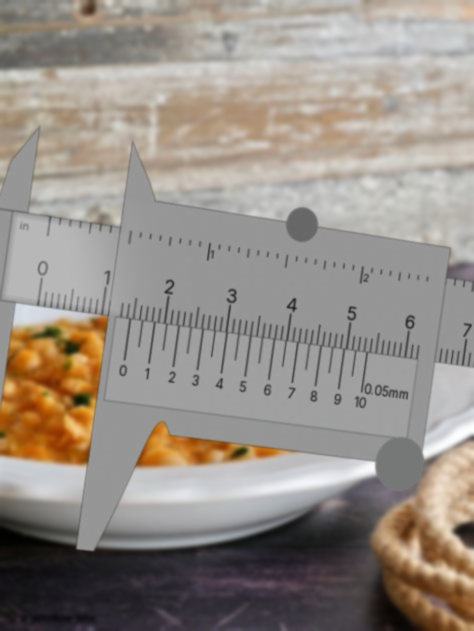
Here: 14.5 mm
